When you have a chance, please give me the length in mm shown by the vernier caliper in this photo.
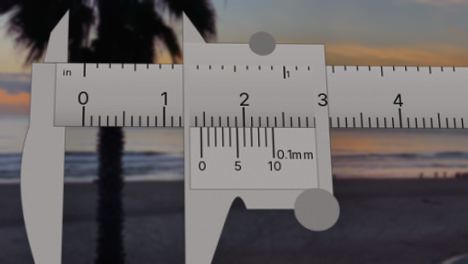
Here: 14.6 mm
